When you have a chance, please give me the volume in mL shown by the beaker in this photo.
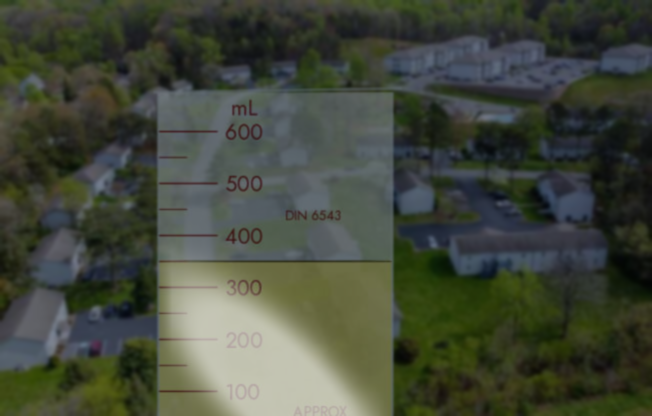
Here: 350 mL
